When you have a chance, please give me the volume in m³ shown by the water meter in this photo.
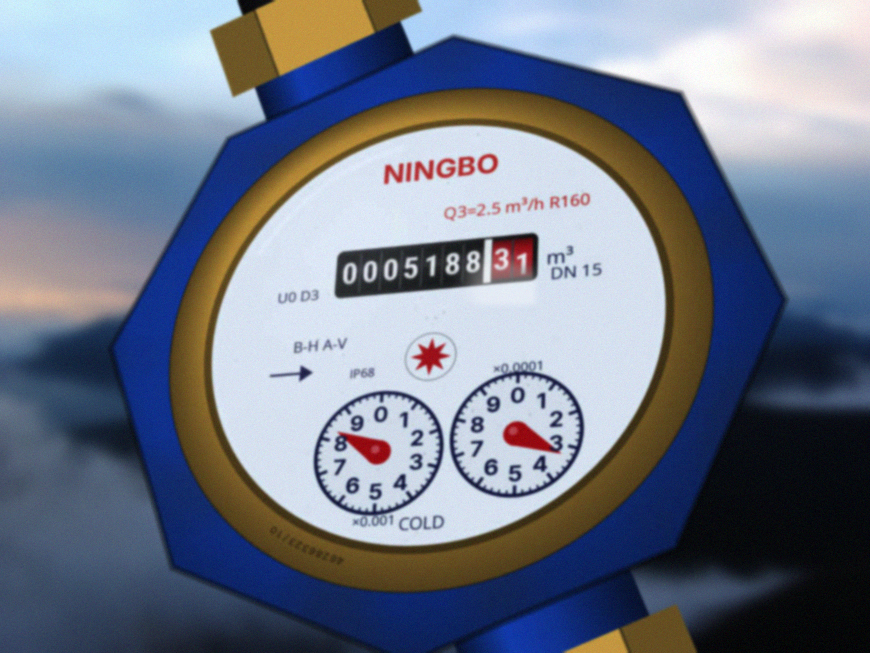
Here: 5188.3083 m³
